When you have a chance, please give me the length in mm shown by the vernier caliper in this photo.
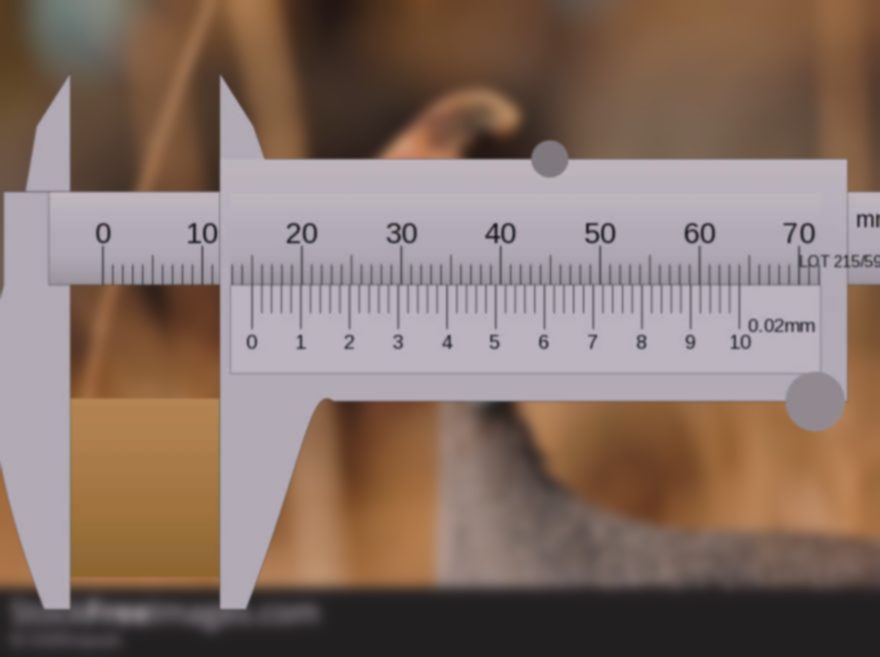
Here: 15.0 mm
